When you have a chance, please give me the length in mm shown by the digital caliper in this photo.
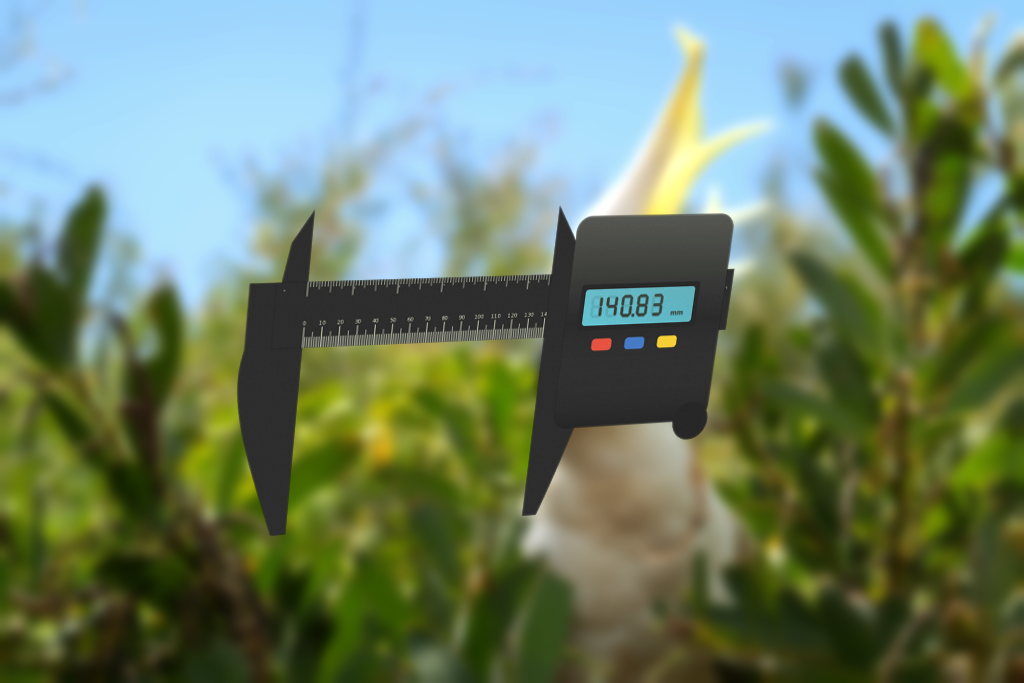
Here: 140.83 mm
